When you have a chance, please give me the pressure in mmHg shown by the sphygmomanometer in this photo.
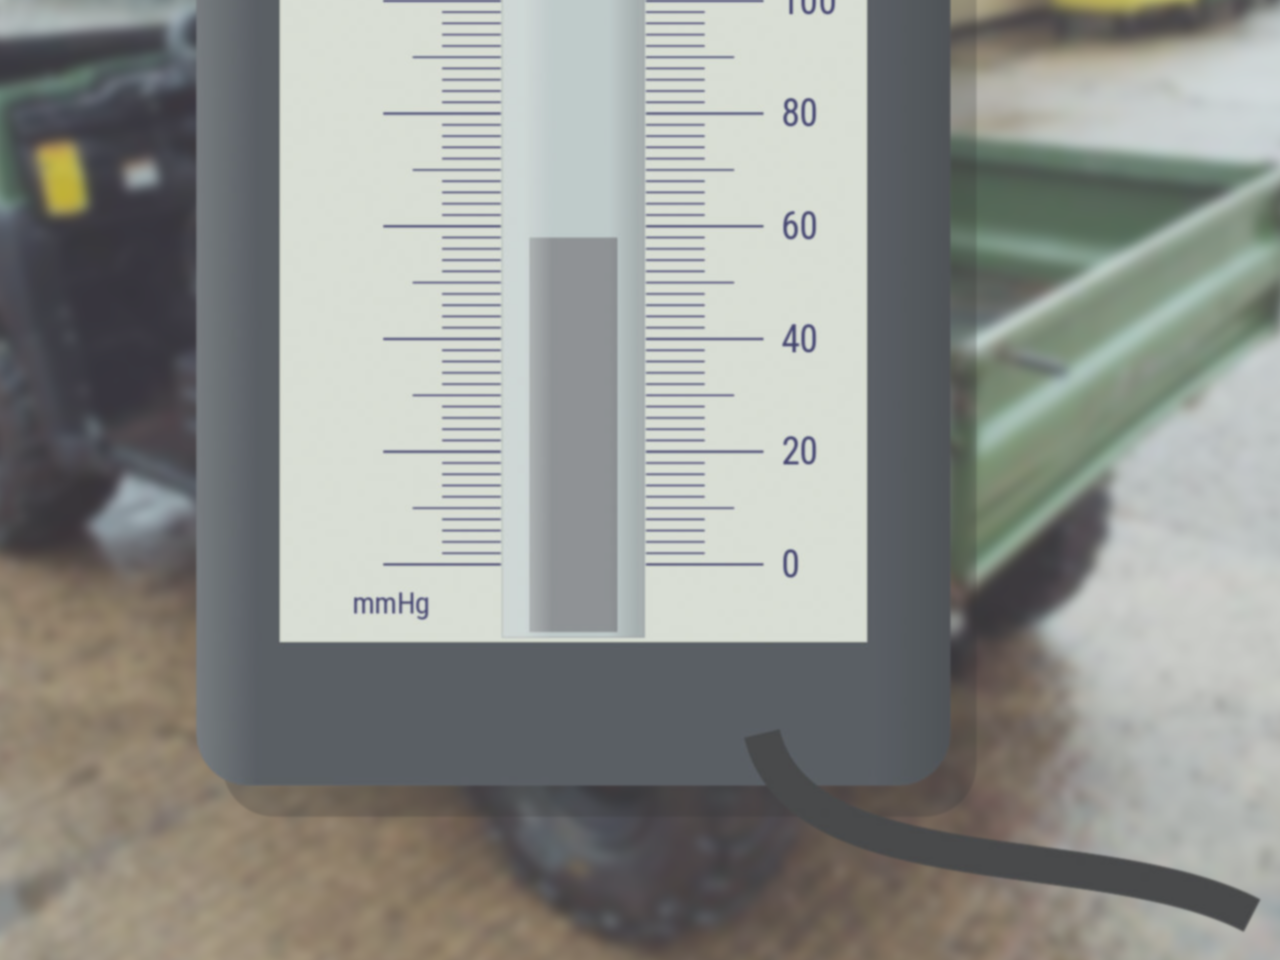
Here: 58 mmHg
